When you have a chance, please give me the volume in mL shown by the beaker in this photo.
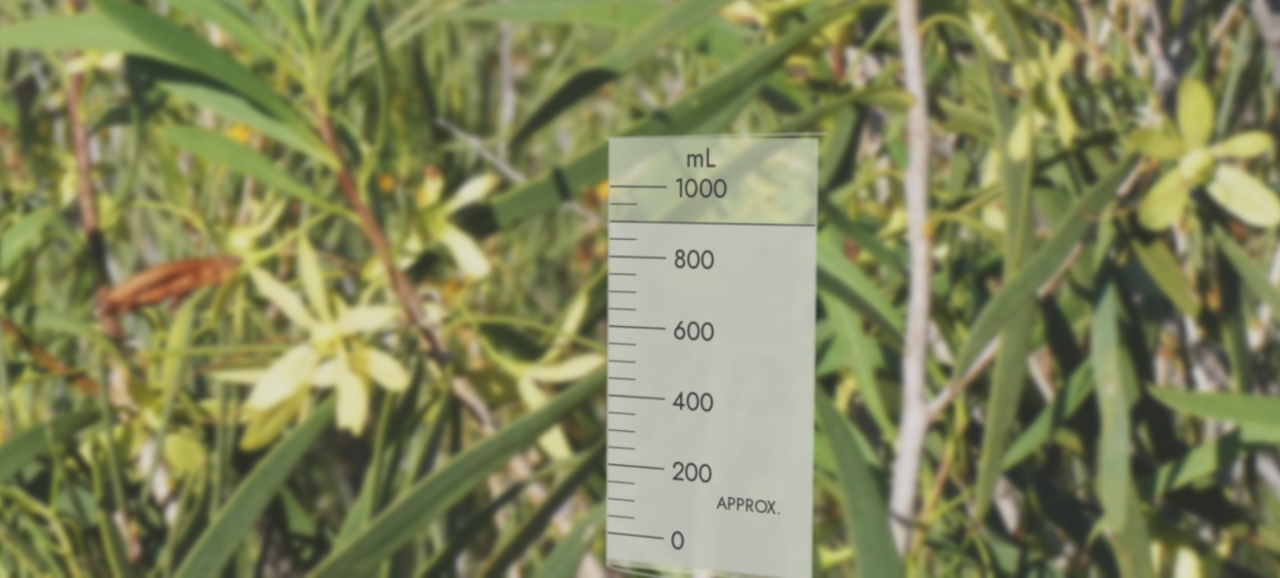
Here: 900 mL
